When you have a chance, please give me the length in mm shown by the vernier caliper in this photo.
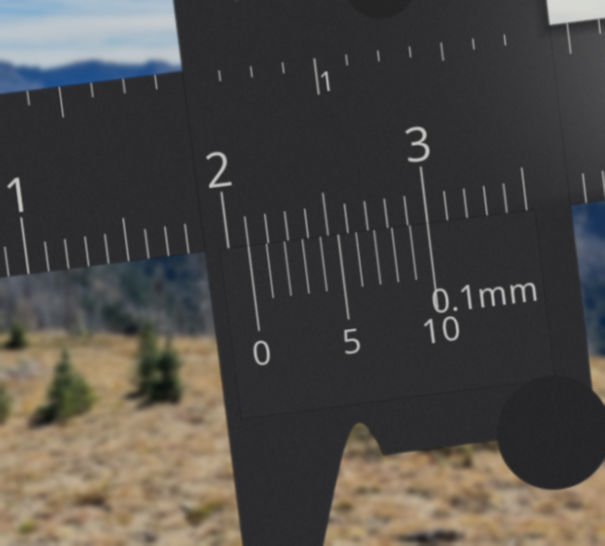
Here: 21.0 mm
